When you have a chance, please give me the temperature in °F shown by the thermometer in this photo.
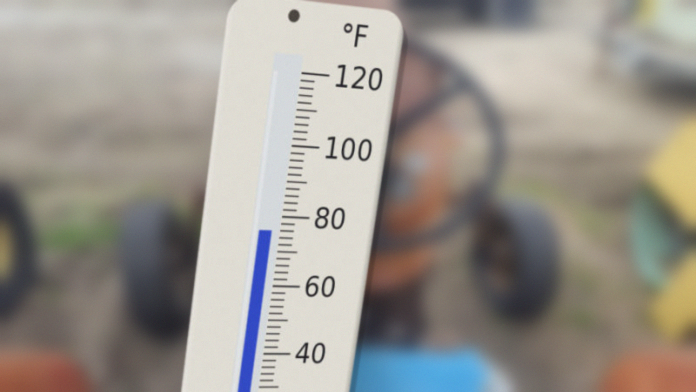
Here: 76 °F
